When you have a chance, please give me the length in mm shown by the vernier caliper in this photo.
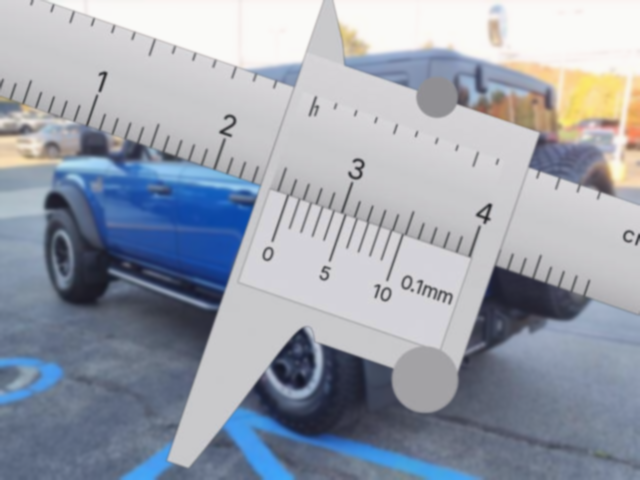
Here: 25.8 mm
